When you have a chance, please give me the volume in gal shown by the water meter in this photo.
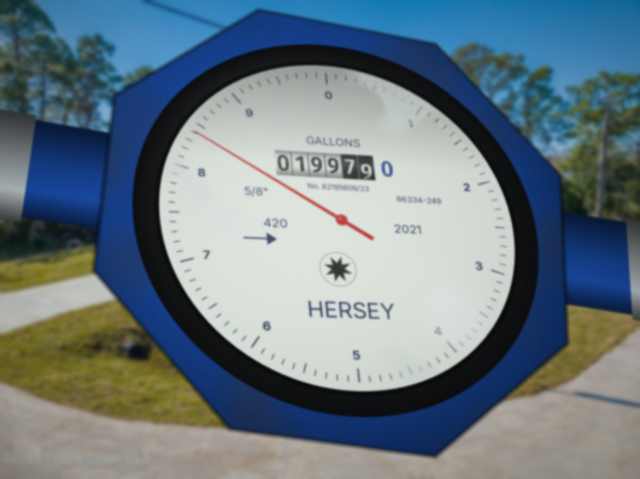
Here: 199788.4 gal
